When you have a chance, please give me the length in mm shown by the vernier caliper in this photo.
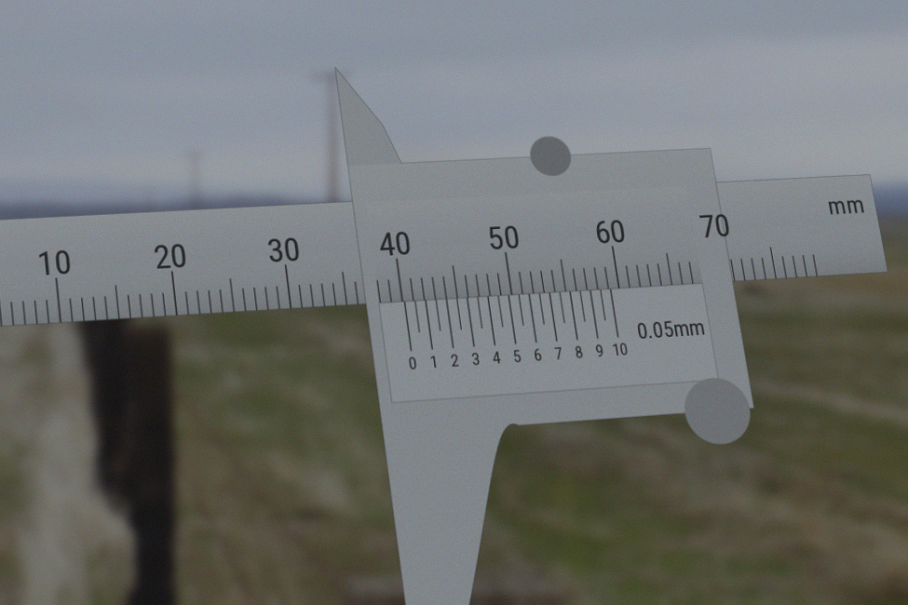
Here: 40.2 mm
